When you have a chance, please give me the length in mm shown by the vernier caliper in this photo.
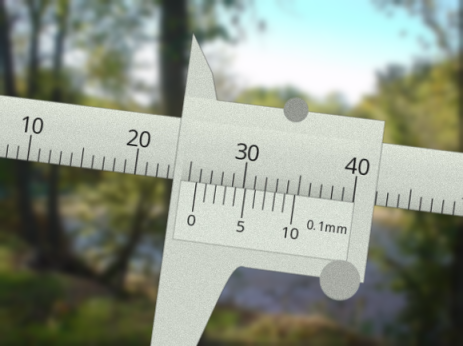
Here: 25.7 mm
